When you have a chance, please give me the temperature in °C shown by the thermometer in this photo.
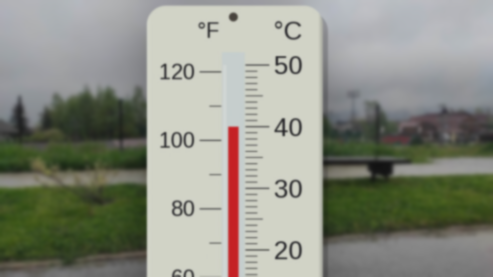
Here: 40 °C
